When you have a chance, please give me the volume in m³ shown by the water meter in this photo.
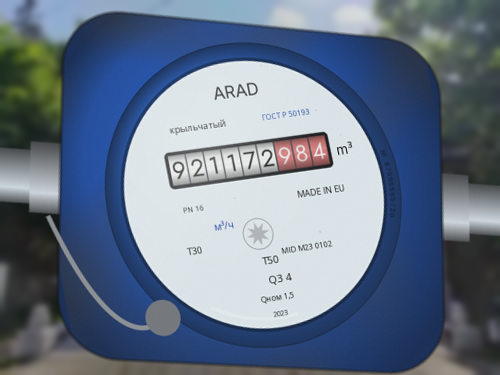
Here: 921172.984 m³
